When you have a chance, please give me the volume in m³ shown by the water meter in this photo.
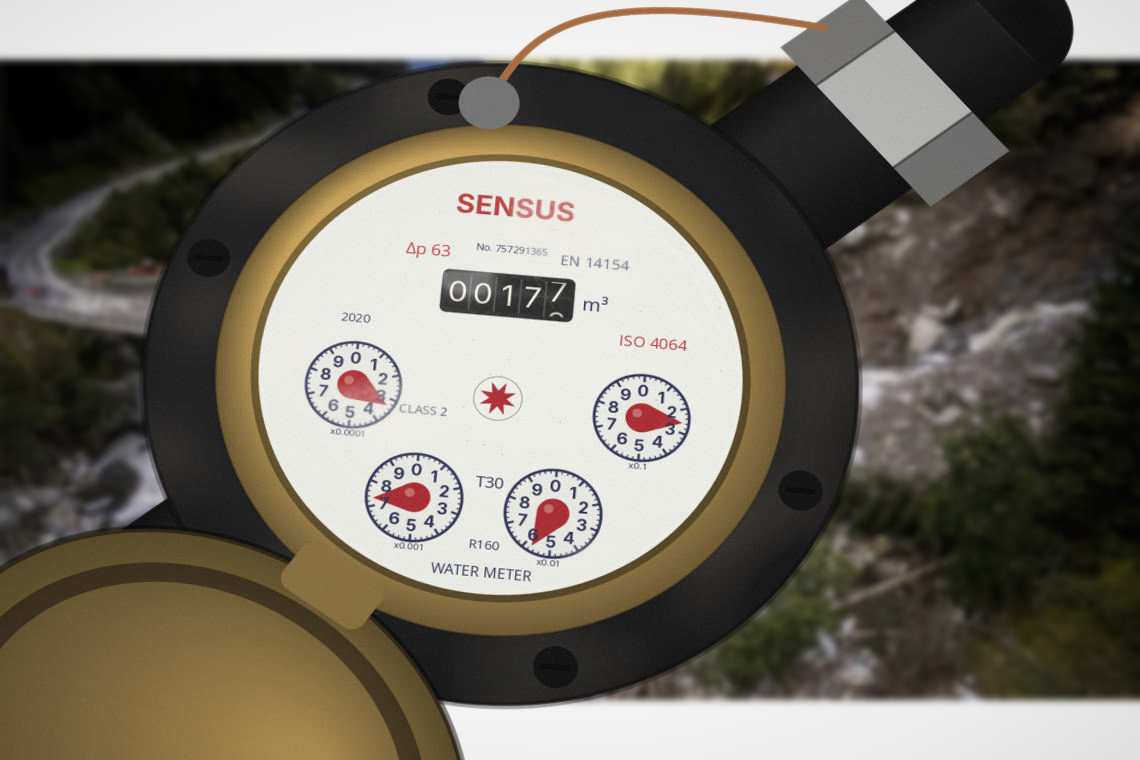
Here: 177.2573 m³
